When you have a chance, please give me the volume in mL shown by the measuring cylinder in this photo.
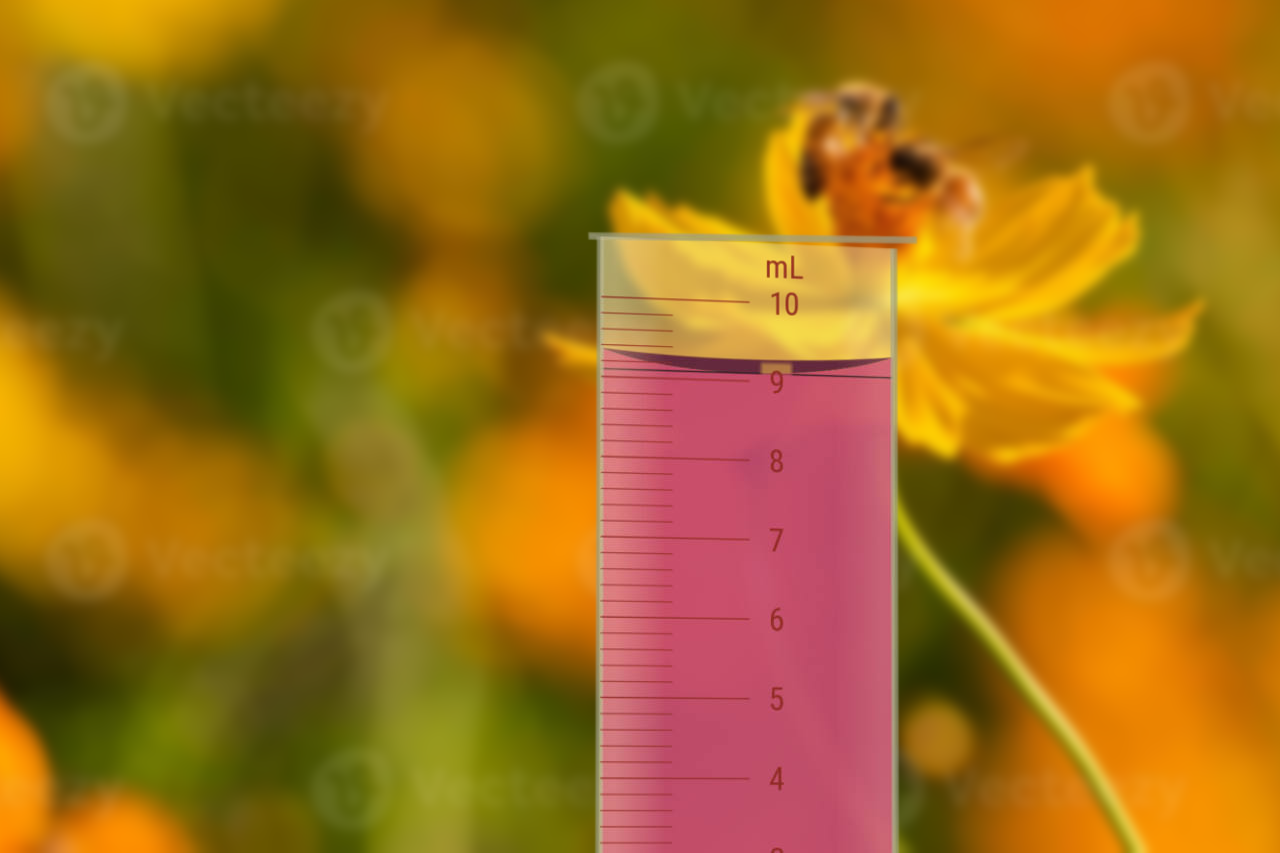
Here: 9.1 mL
